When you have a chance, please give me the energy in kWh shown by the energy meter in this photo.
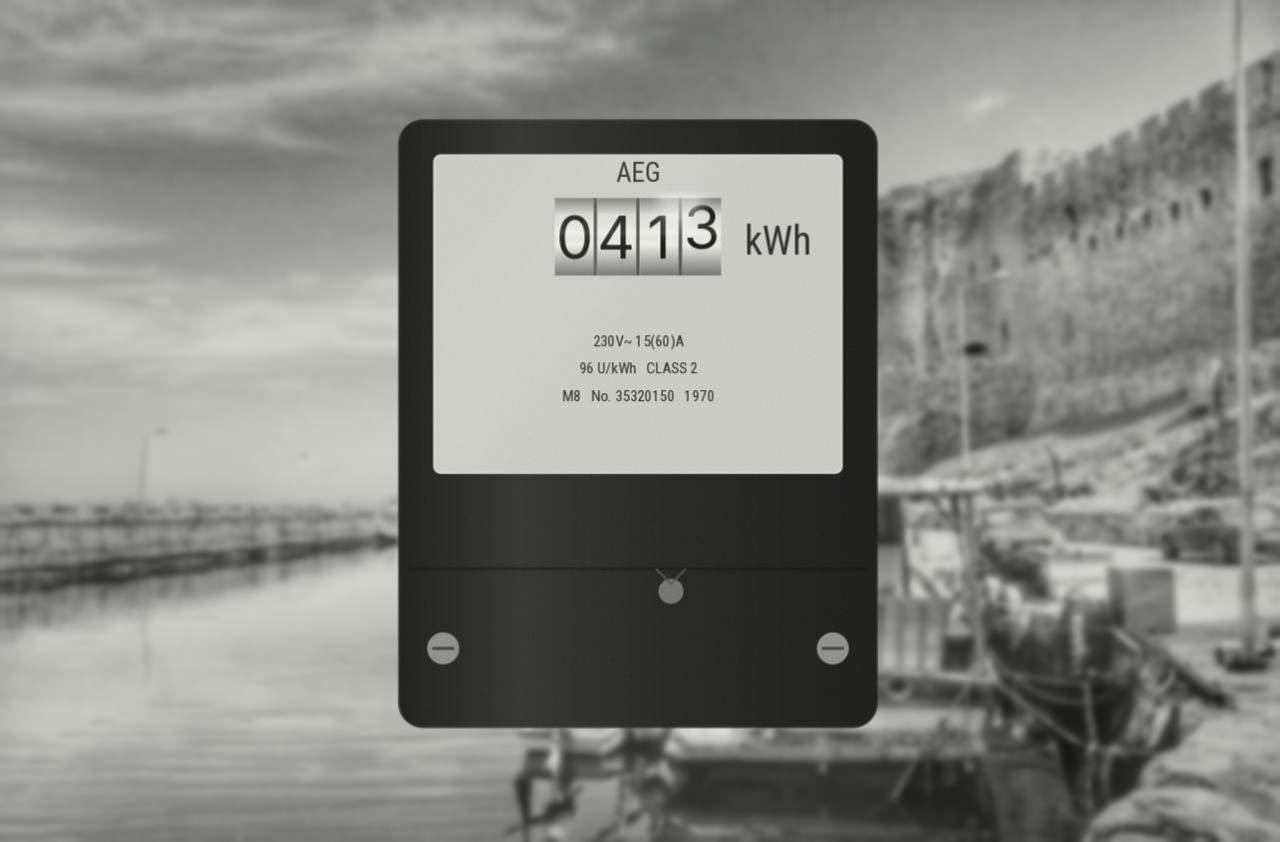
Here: 413 kWh
